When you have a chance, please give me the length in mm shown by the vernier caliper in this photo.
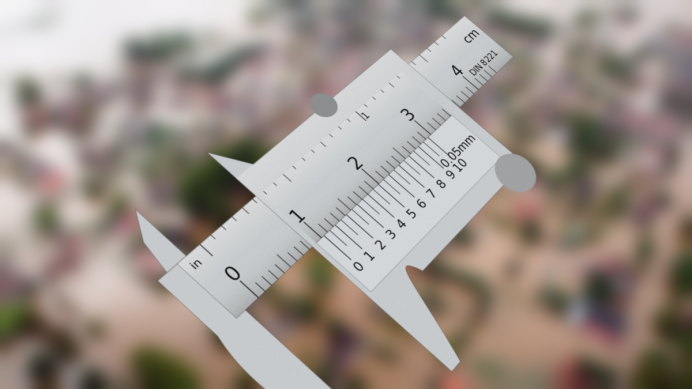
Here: 10.4 mm
